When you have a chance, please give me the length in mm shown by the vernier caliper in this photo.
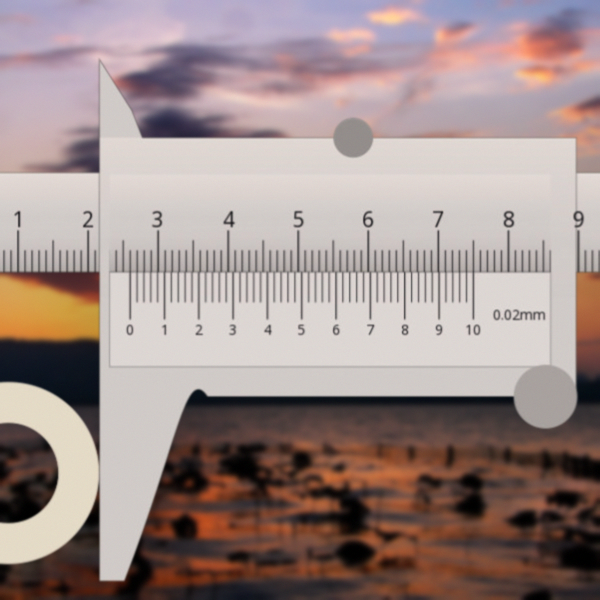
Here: 26.0 mm
